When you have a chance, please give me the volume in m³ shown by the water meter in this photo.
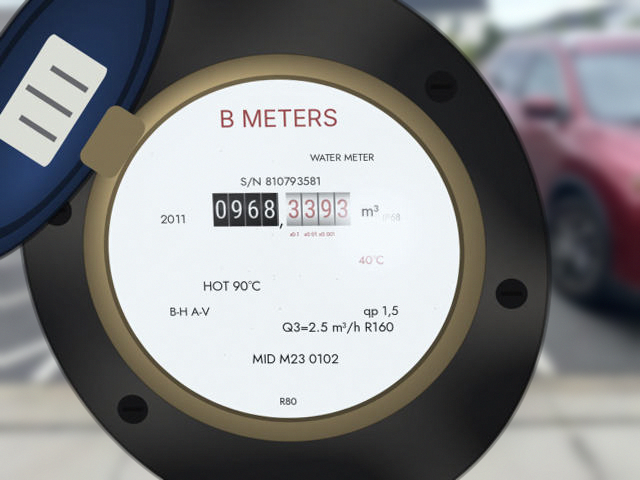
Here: 968.3393 m³
